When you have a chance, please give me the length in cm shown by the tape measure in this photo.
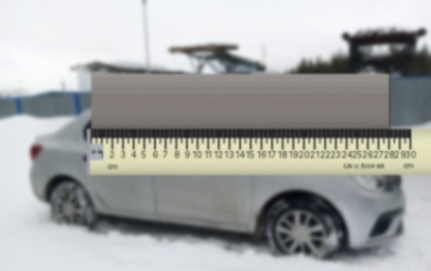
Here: 28 cm
